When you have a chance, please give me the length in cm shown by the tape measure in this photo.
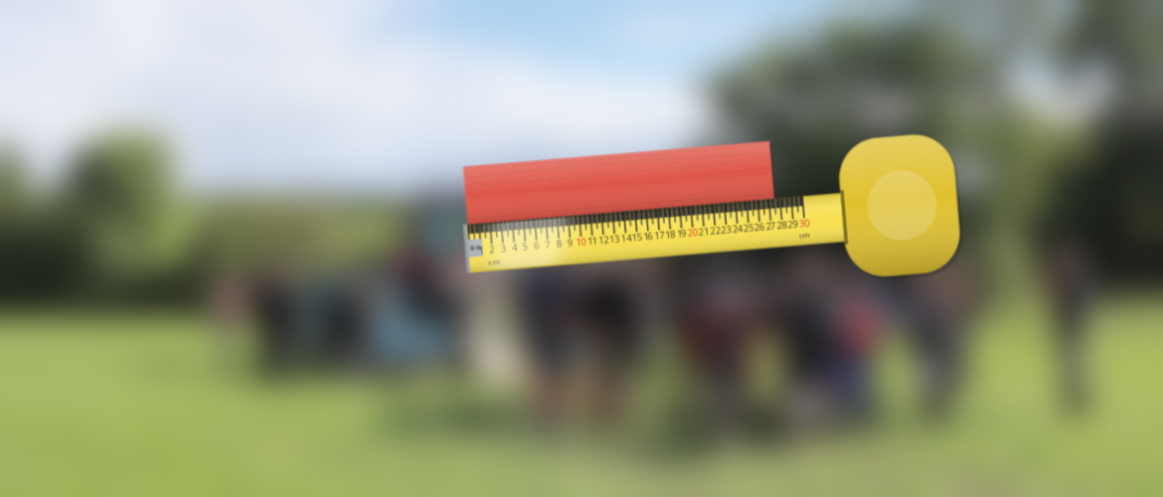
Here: 27.5 cm
